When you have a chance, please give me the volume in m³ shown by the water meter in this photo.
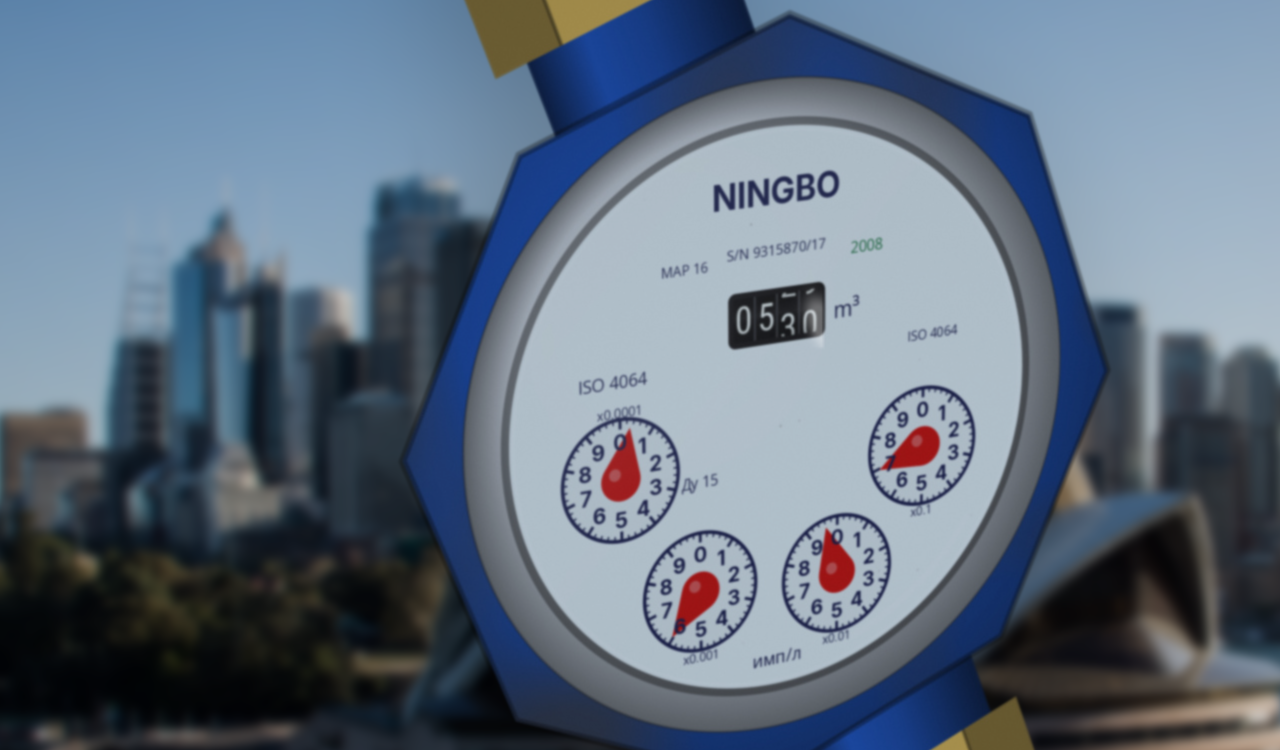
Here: 529.6960 m³
